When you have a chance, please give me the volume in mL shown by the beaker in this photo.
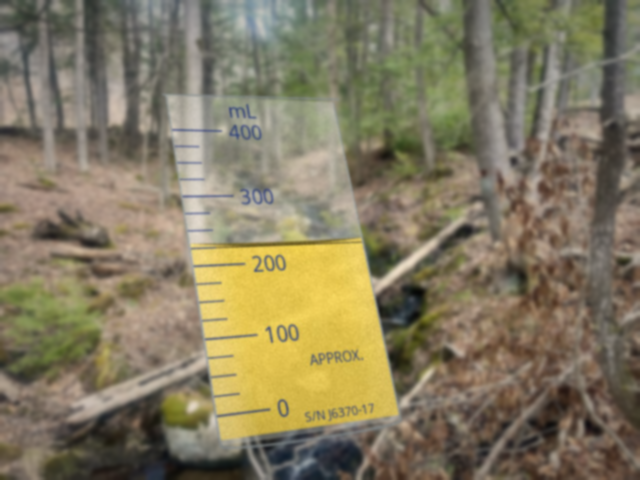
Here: 225 mL
